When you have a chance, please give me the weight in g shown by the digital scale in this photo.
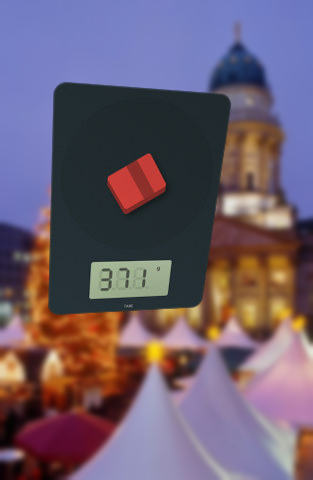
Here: 371 g
